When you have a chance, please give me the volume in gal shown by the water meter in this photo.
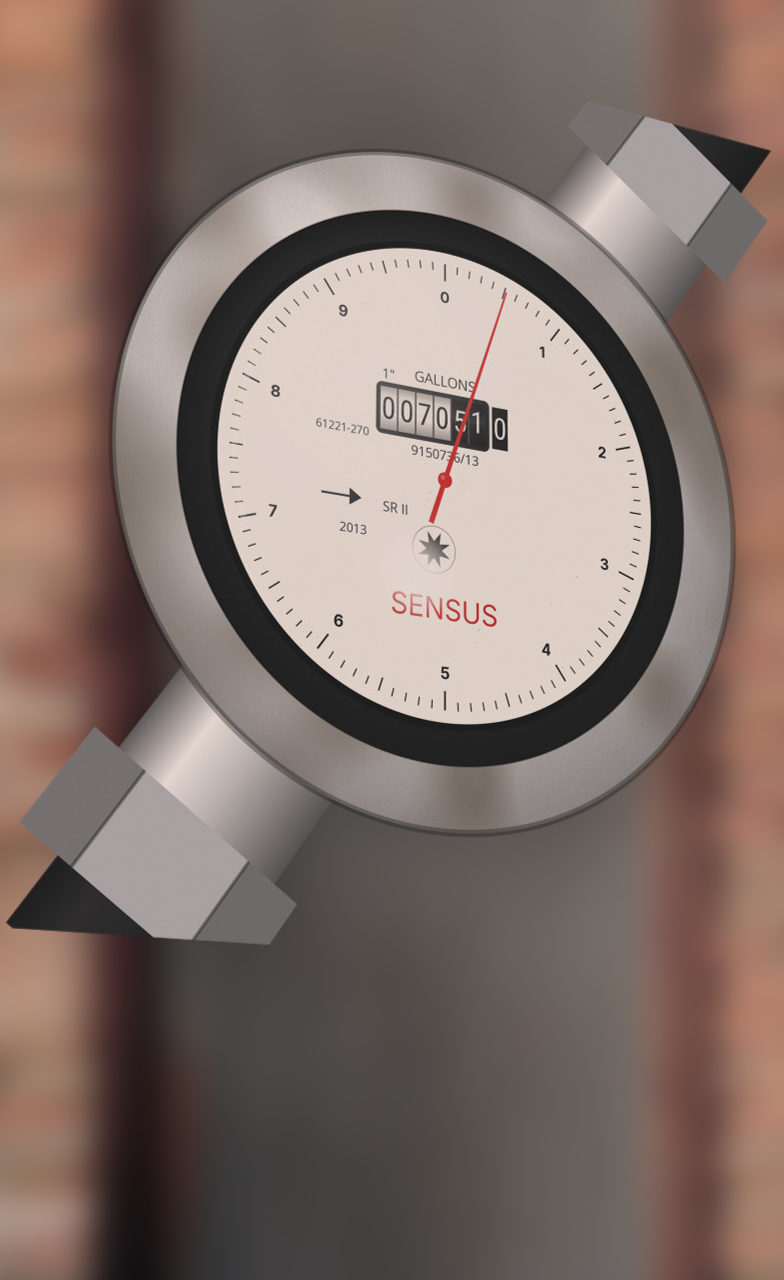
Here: 70510.5 gal
